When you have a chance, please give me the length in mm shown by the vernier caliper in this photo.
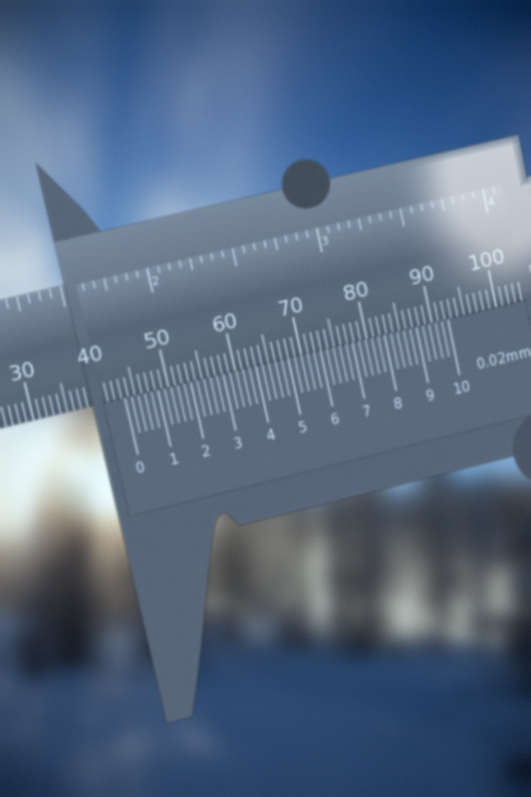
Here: 43.5 mm
